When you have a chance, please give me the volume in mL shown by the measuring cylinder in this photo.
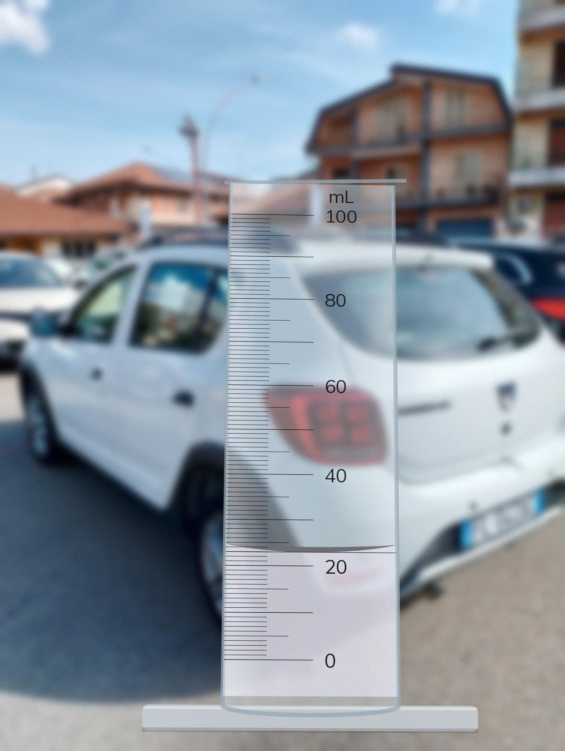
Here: 23 mL
